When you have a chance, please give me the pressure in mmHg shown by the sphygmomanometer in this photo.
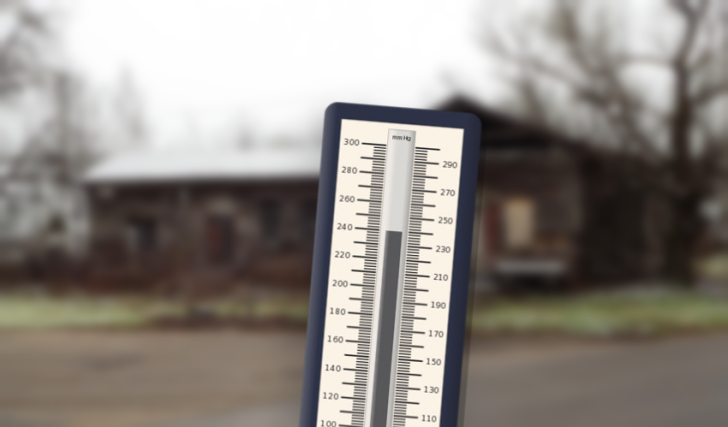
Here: 240 mmHg
